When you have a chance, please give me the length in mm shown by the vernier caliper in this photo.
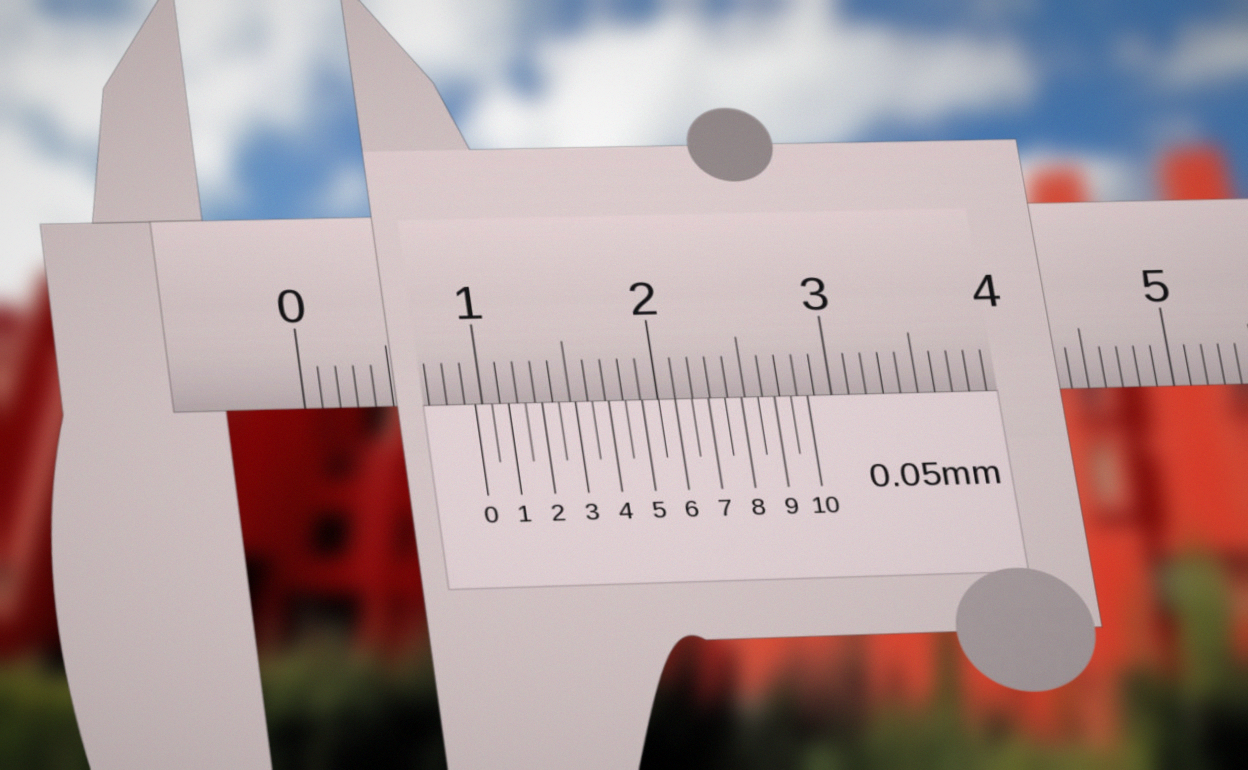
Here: 9.6 mm
